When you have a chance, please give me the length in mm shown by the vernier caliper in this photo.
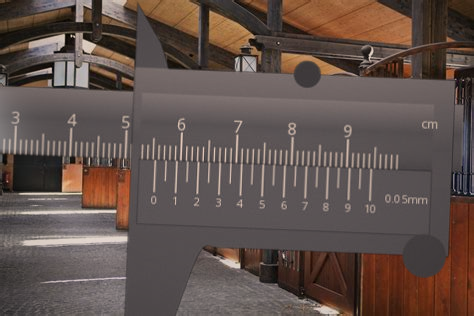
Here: 55.4 mm
